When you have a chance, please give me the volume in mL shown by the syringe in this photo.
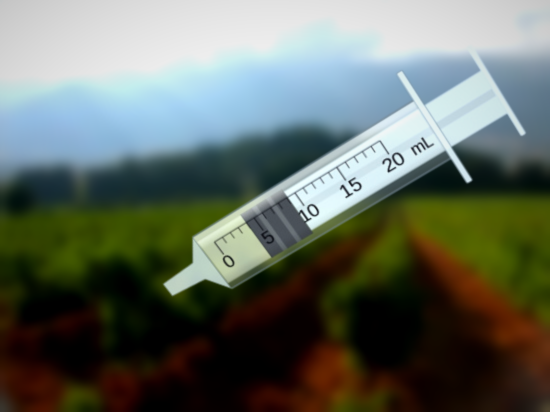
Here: 4 mL
